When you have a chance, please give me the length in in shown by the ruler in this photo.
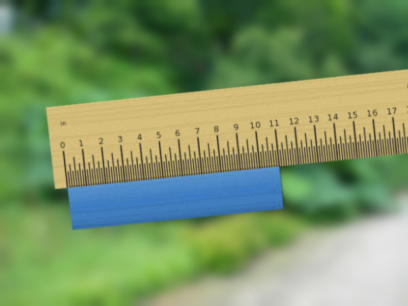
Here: 11 in
